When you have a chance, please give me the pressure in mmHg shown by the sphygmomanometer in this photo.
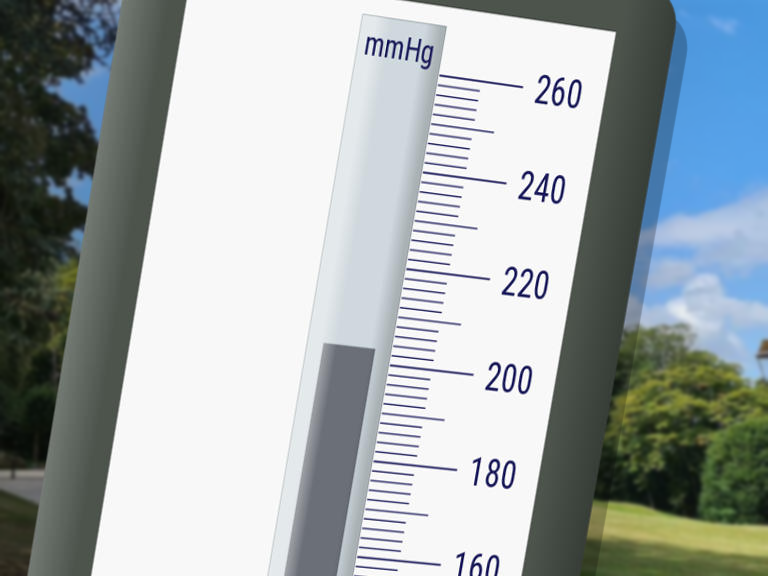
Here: 203 mmHg
